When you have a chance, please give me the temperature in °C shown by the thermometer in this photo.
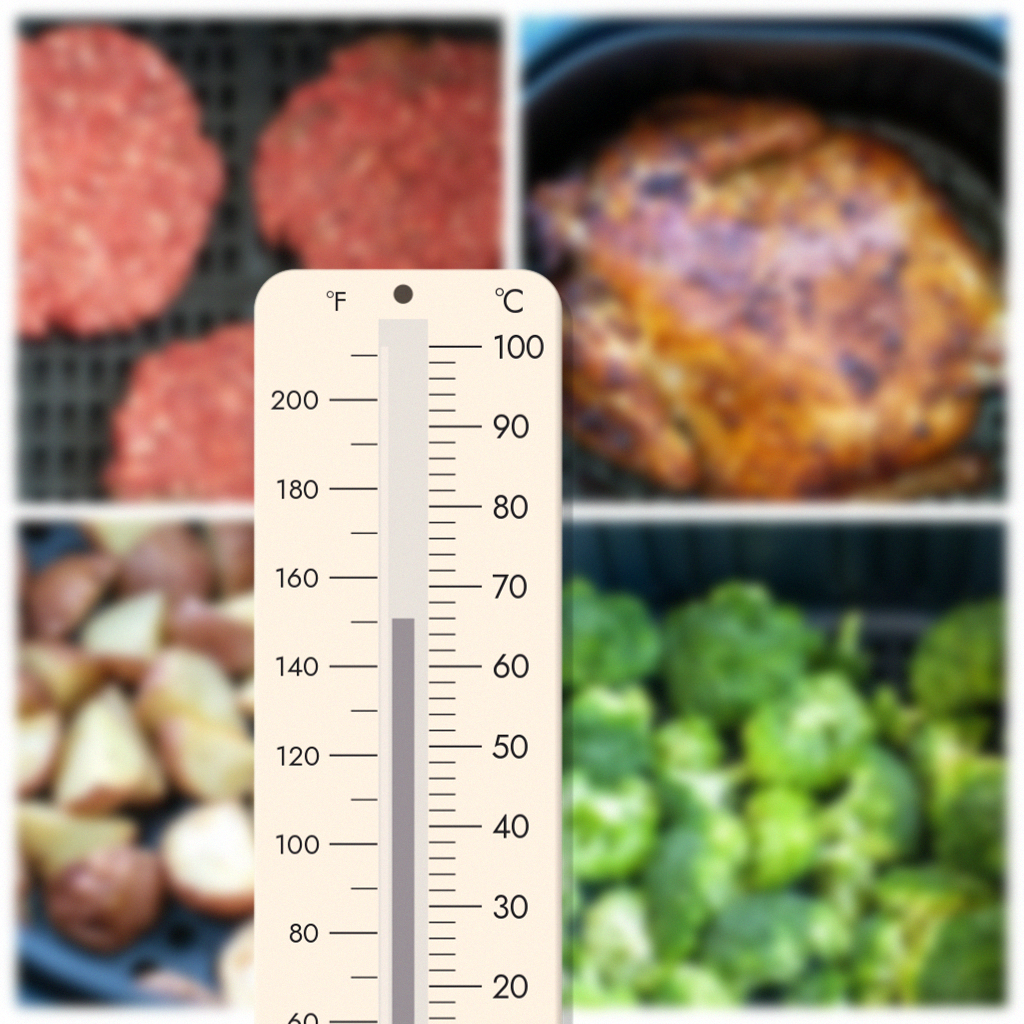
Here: 66 °C
